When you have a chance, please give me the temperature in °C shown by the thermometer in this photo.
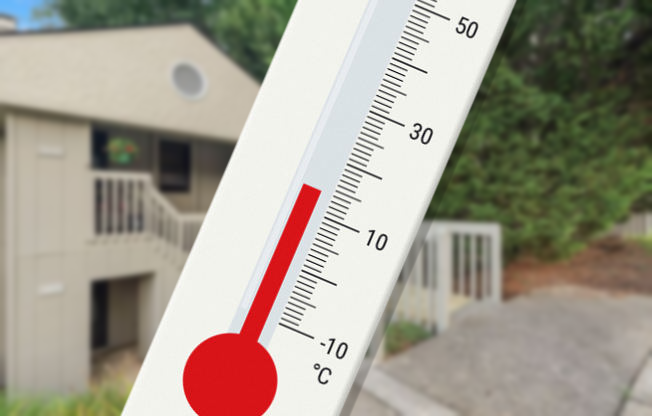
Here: 14 °C
